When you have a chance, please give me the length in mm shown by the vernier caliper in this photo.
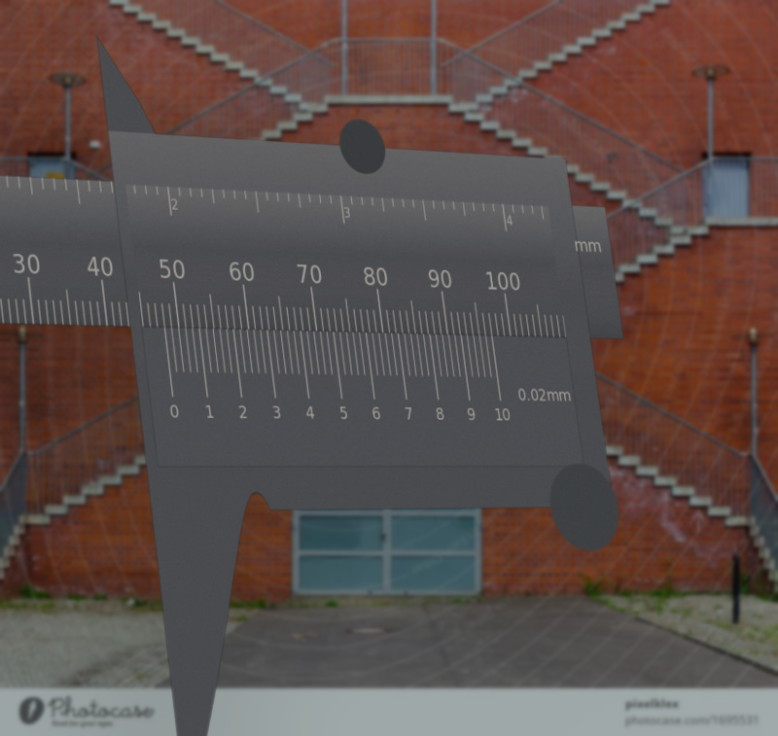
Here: 48.0 mm
